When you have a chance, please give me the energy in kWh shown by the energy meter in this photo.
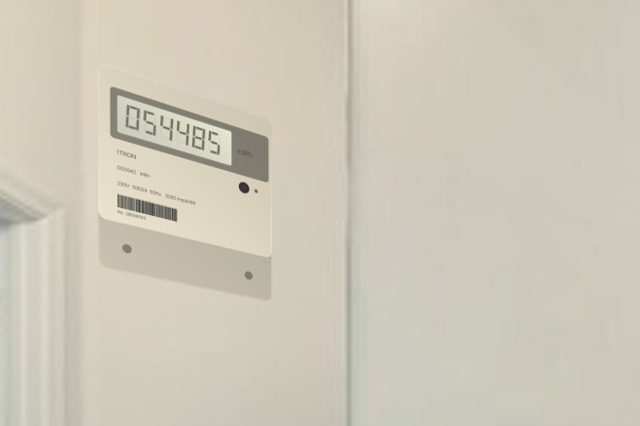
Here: 54485 kWh
